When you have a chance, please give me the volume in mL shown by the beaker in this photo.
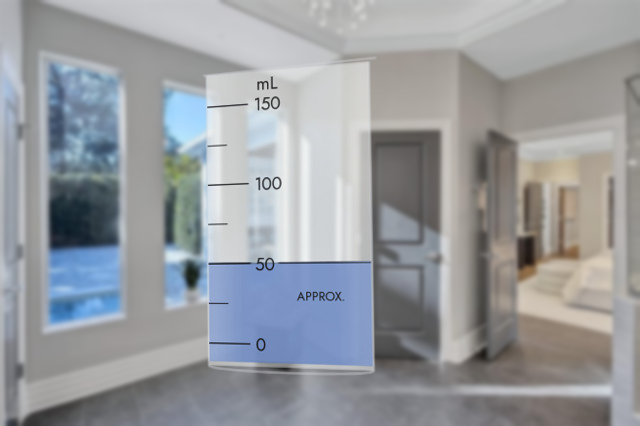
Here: 50 mL
